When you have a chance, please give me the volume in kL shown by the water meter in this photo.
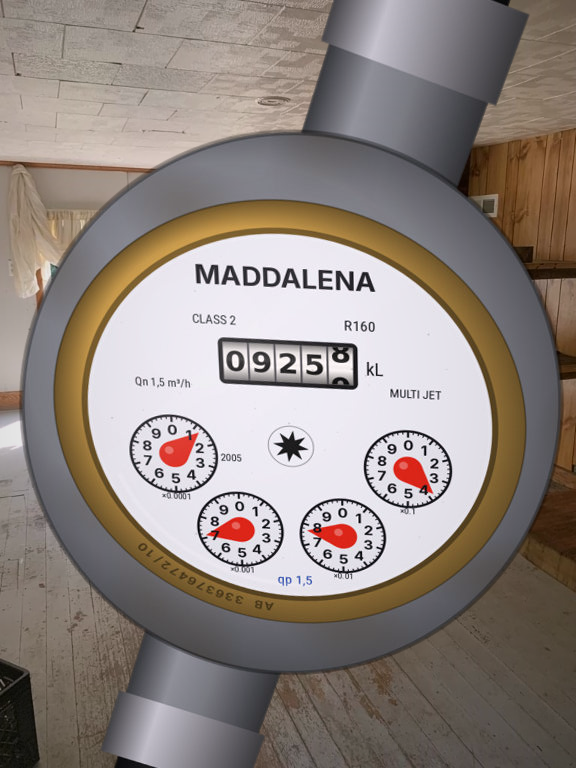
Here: 9258.3771 kL
